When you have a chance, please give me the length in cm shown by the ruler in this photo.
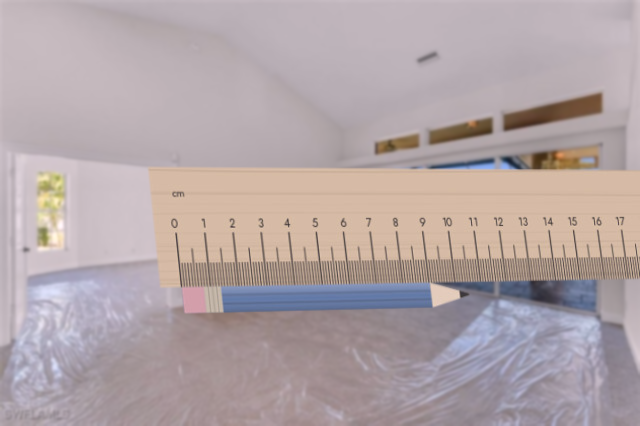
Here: 10.5 cm
